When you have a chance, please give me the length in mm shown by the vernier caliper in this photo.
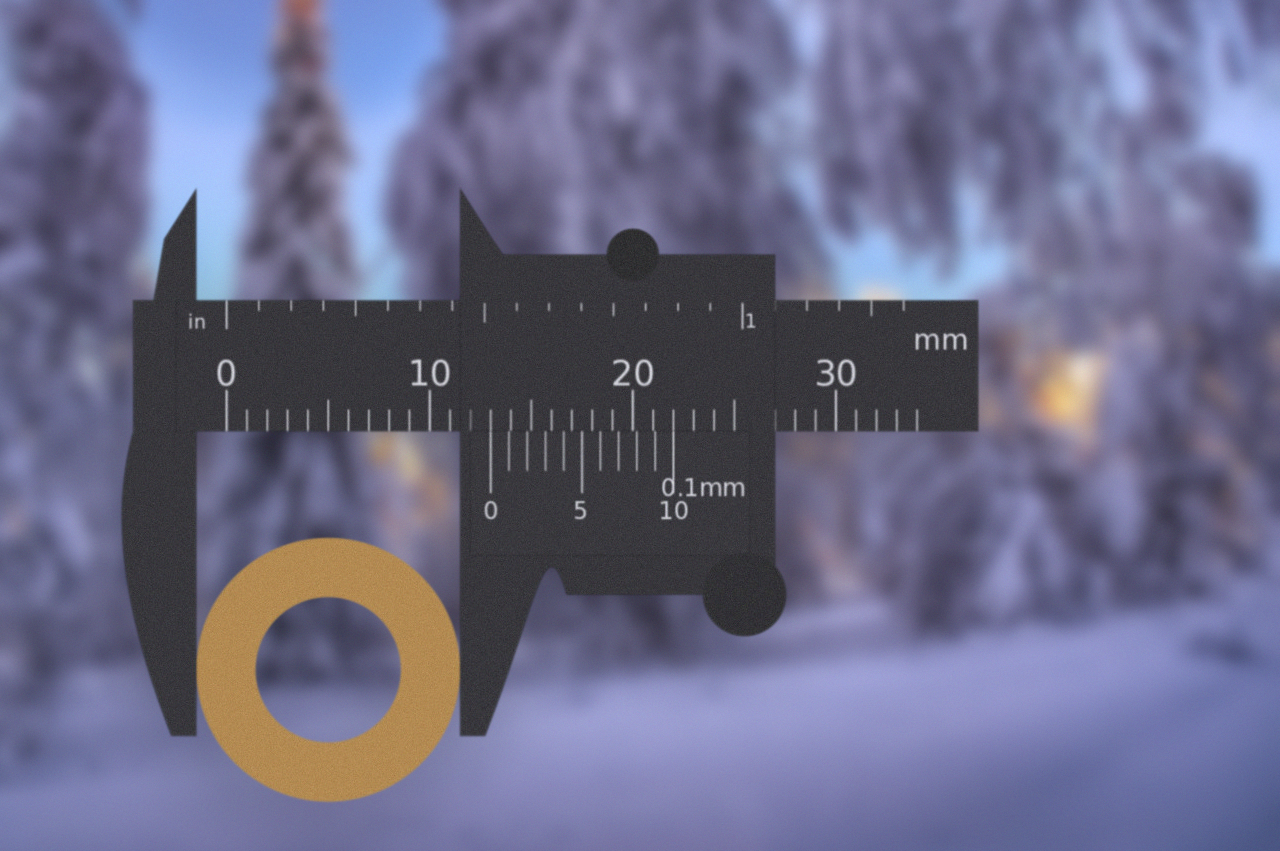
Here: 13.0 mm
